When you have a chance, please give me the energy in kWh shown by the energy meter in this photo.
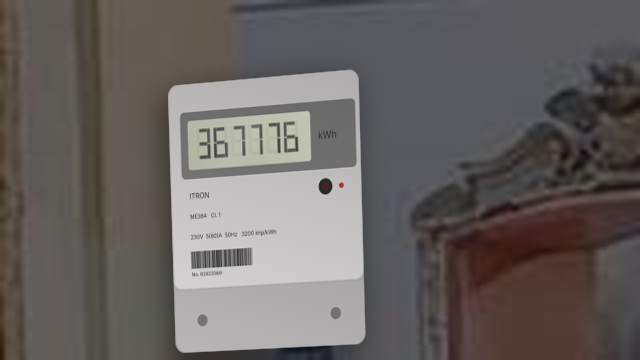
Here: 367776 kWh
